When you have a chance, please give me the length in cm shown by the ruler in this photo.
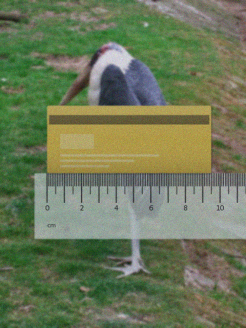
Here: 9.5 cm
